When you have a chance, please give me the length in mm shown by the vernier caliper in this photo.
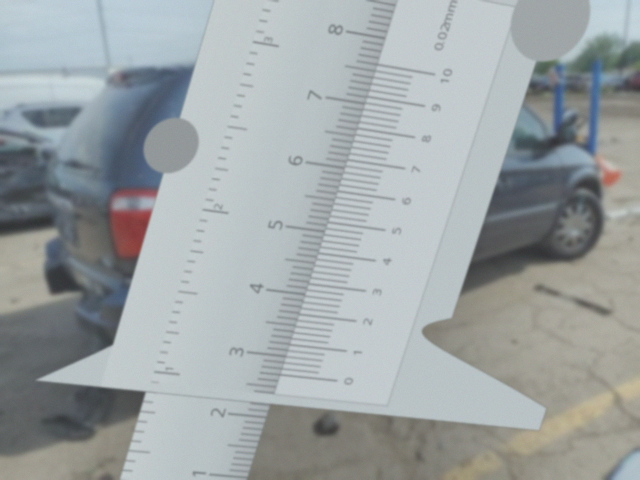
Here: 27.0 mm
